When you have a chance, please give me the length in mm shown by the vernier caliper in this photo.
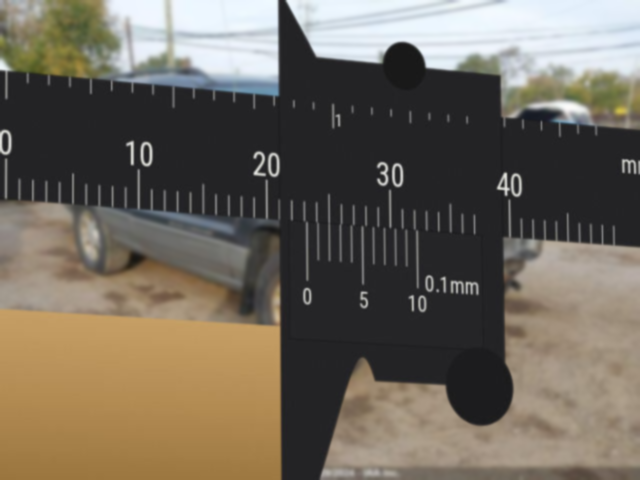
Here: 23.2 mm
